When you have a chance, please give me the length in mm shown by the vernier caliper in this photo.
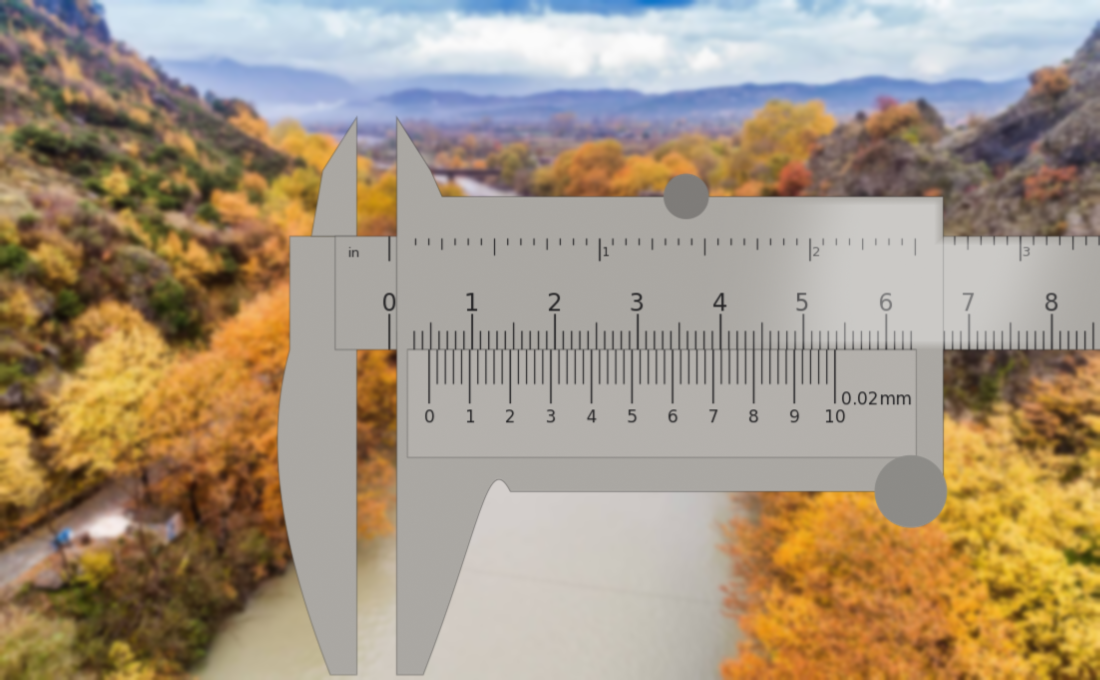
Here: 4.8 mm
